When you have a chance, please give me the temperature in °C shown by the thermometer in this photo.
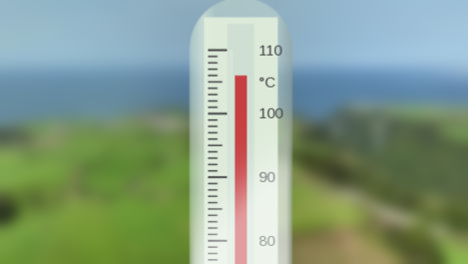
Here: 106 °C
